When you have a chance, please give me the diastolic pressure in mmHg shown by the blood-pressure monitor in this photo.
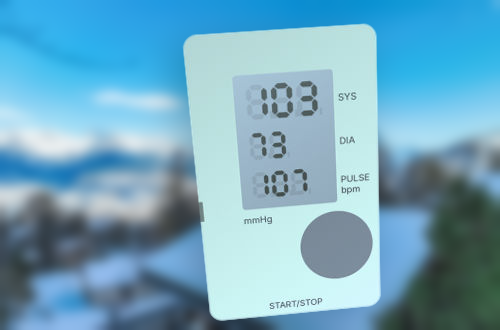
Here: 73 mmHg
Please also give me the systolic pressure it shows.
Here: 103 mmHg
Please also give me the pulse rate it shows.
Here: 107 bpm
